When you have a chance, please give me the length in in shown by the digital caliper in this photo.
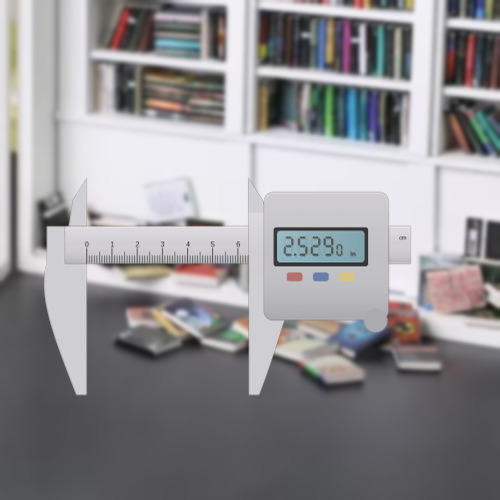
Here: 2.5290 in
